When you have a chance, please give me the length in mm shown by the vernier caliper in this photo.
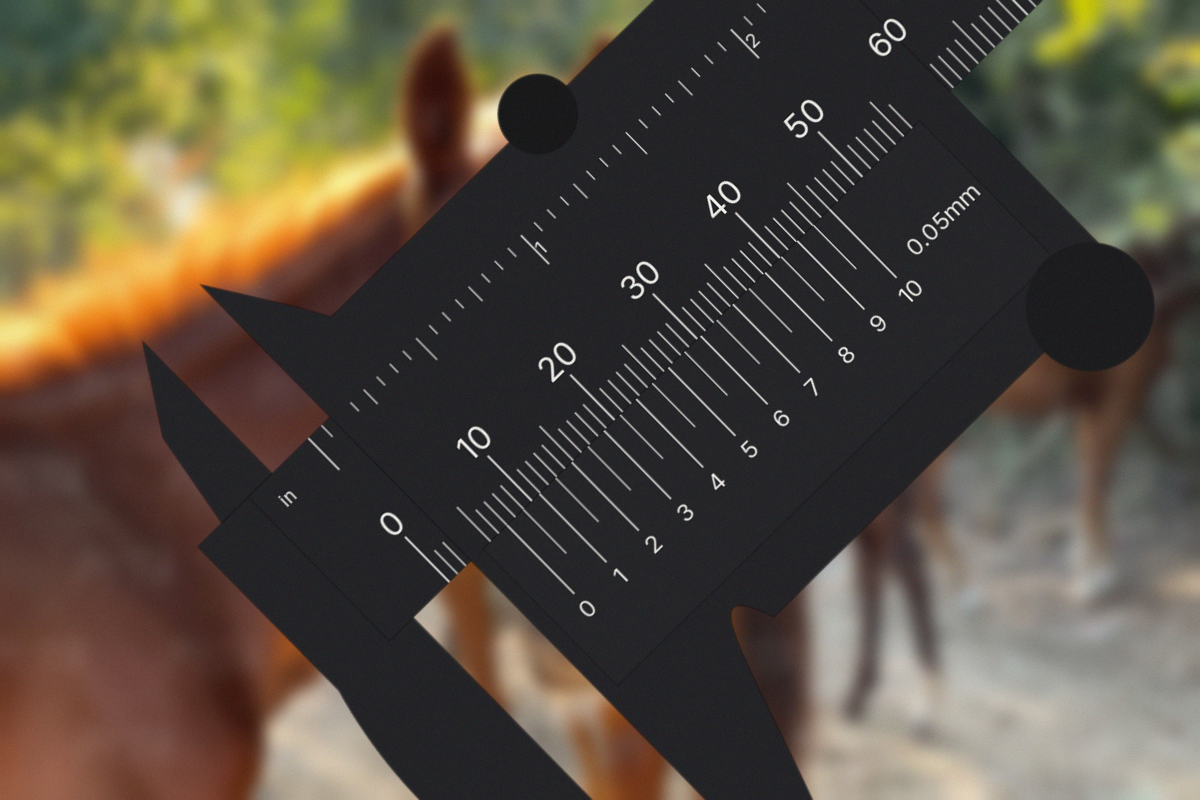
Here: 7.0 mm
